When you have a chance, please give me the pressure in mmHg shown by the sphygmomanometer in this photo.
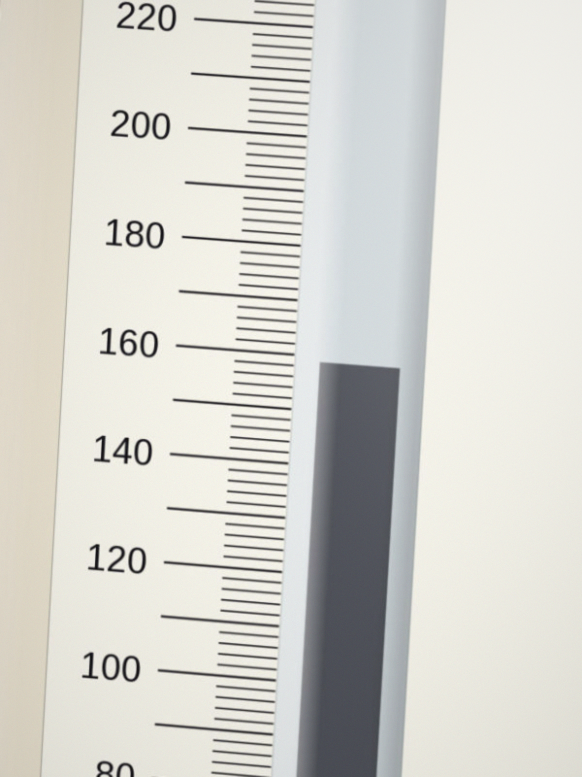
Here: 159 mmHg
